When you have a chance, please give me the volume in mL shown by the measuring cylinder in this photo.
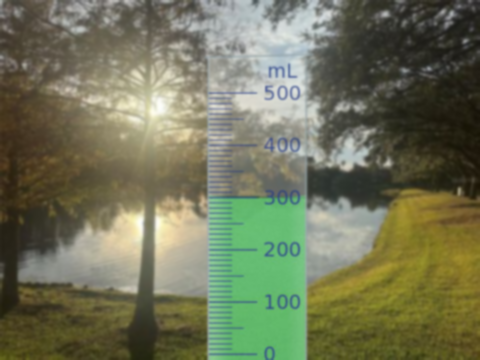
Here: 300 mL
